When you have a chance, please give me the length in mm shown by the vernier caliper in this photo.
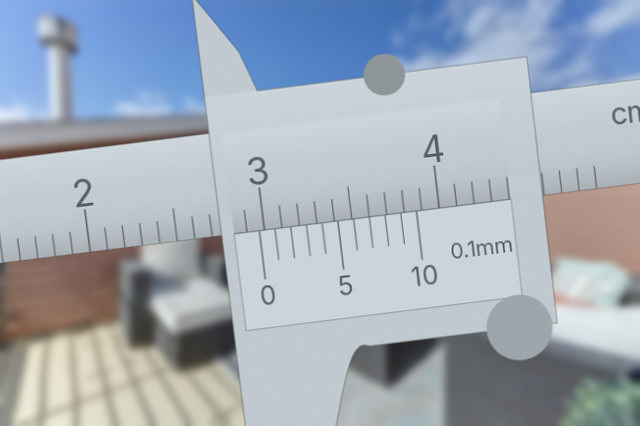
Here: 29.7 mm
